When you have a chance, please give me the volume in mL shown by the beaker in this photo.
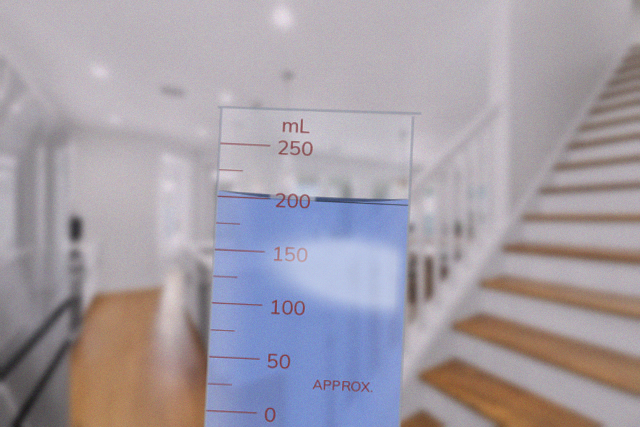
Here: 200 mL
